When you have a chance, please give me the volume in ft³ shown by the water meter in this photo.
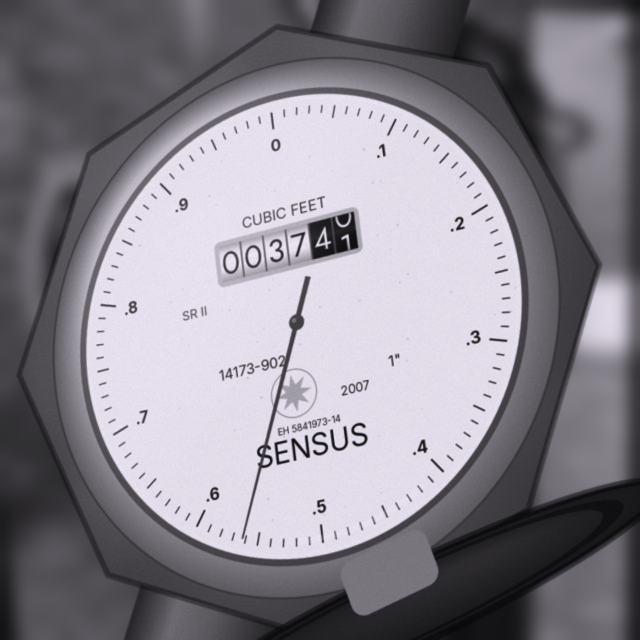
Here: 3740.56 ft³
